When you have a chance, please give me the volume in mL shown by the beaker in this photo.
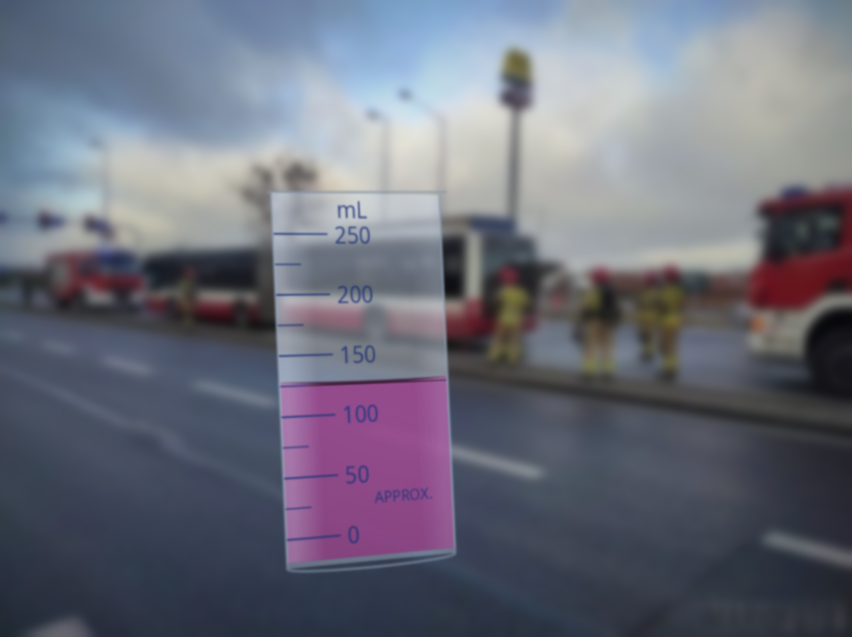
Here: 125 mL
